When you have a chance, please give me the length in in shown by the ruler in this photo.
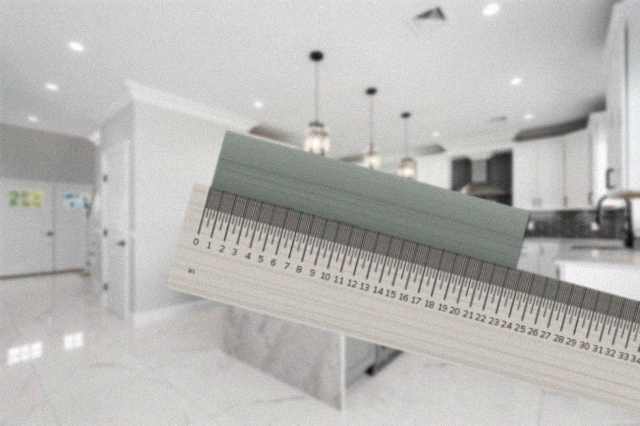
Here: 23.5 in
